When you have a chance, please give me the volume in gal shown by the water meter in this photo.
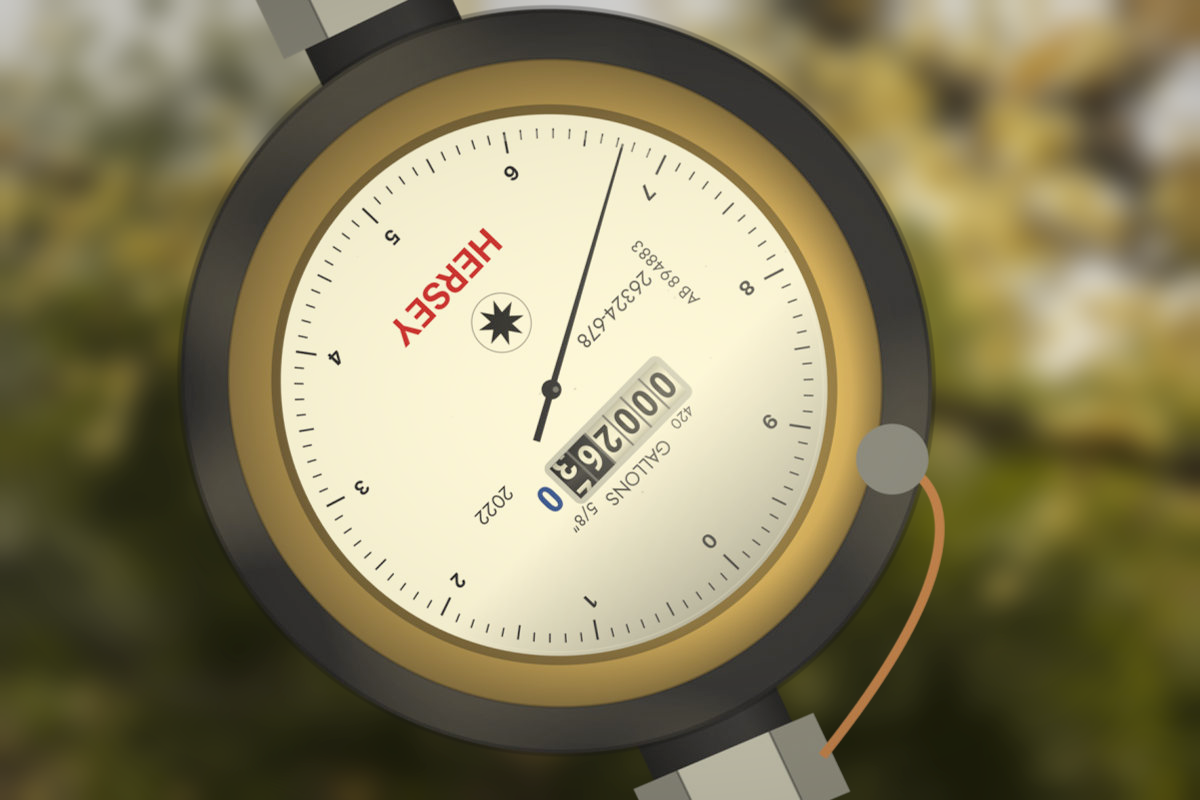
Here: 2626.7 gal
